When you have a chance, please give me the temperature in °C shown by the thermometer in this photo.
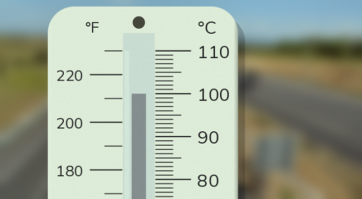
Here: 100 °C
